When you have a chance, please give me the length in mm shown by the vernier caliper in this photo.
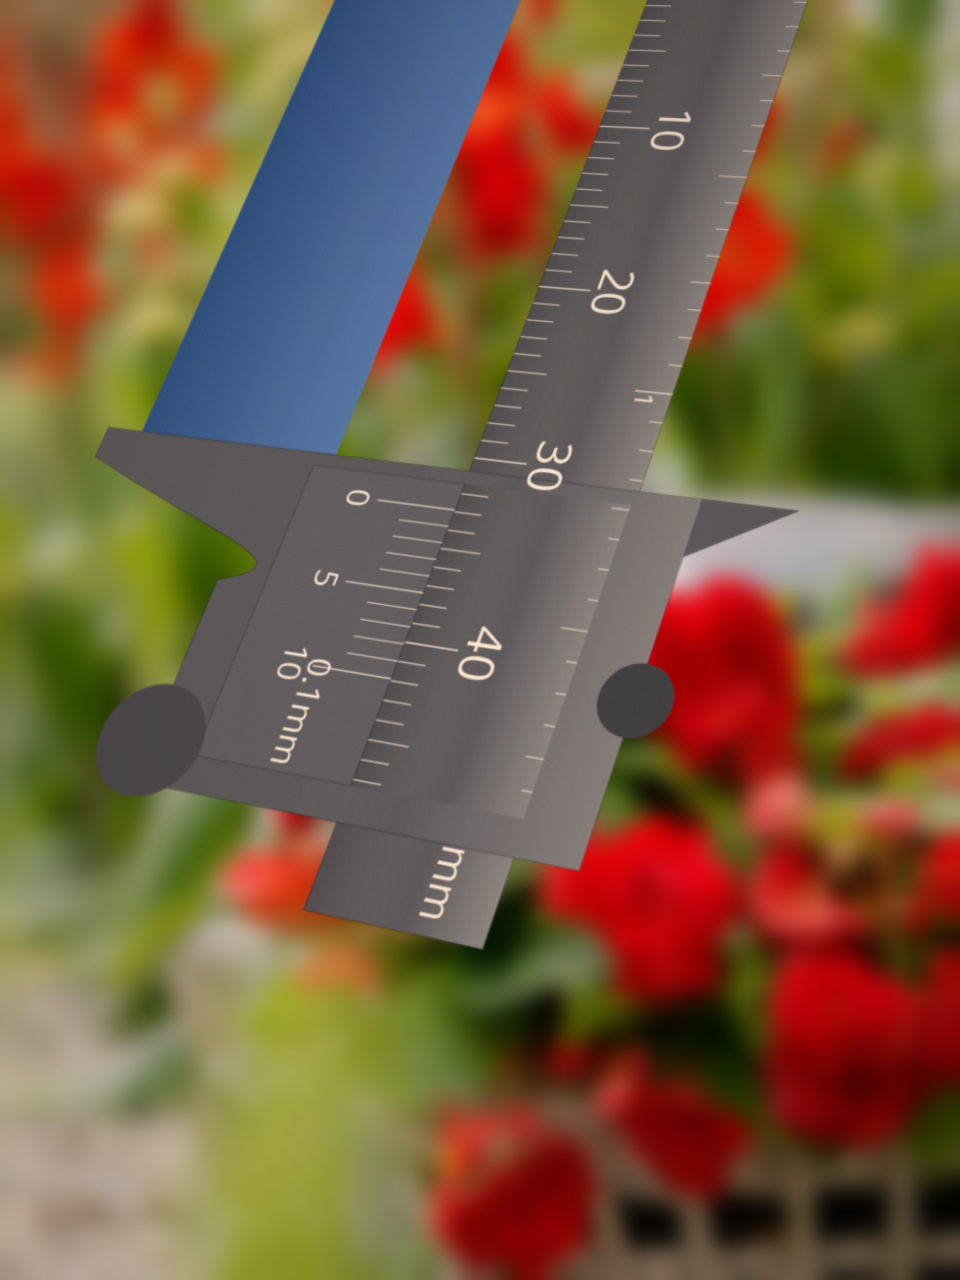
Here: 32.9 mm
